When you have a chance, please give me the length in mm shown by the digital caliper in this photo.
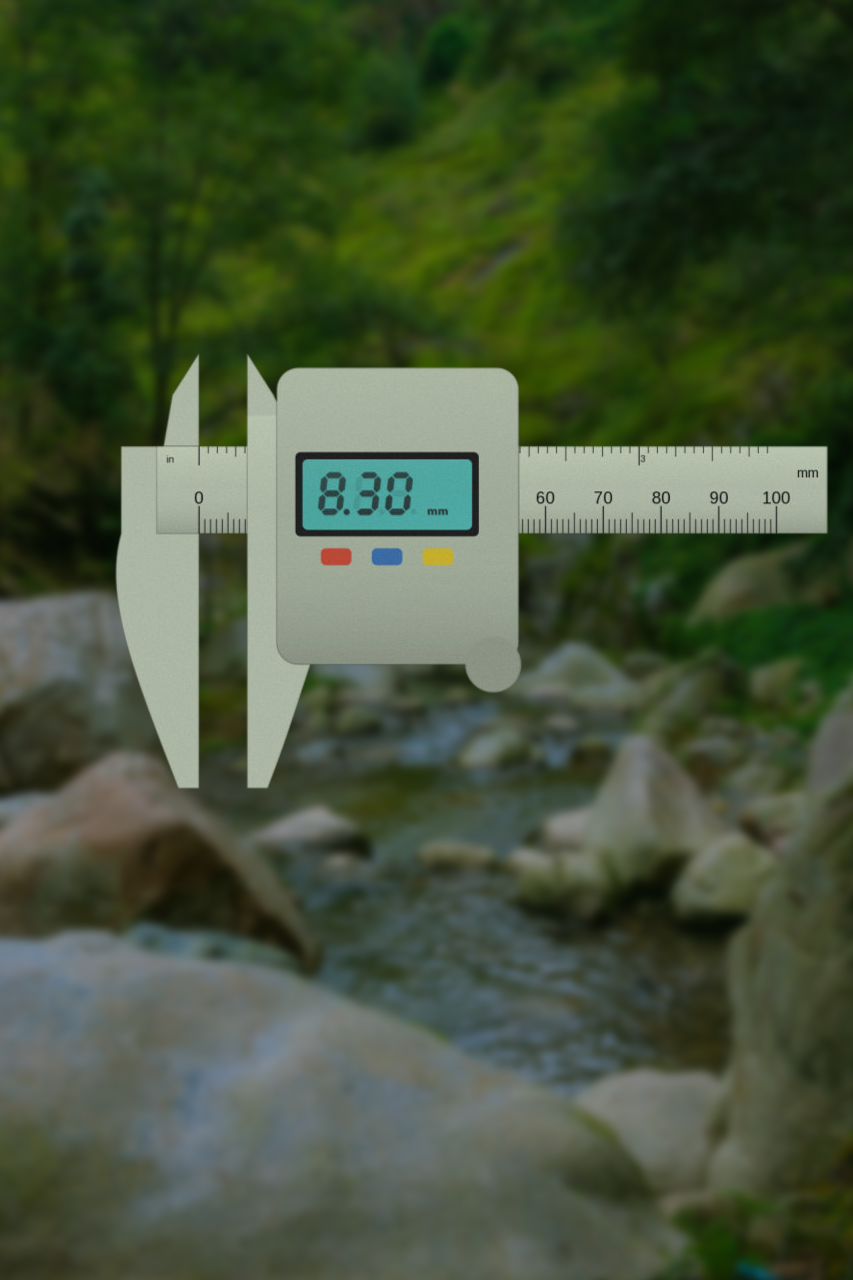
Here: 8.30 mm
